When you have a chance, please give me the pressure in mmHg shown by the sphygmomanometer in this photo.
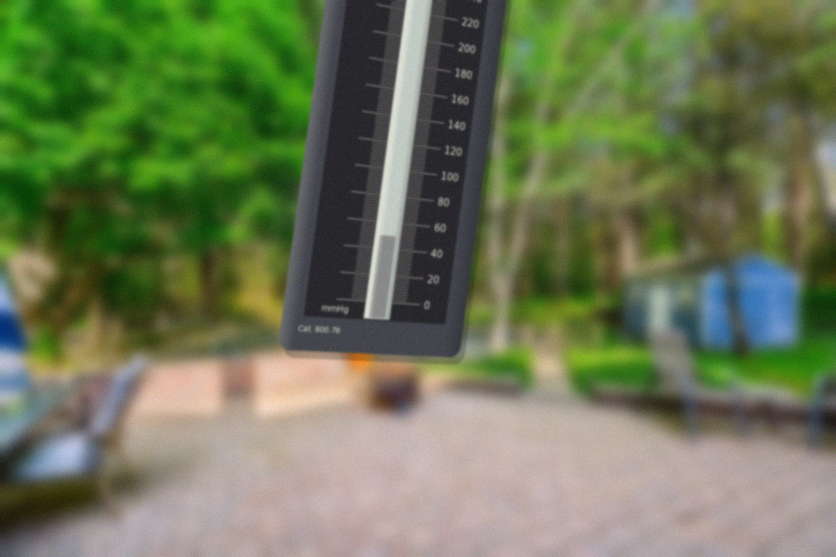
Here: 50 mmHg
